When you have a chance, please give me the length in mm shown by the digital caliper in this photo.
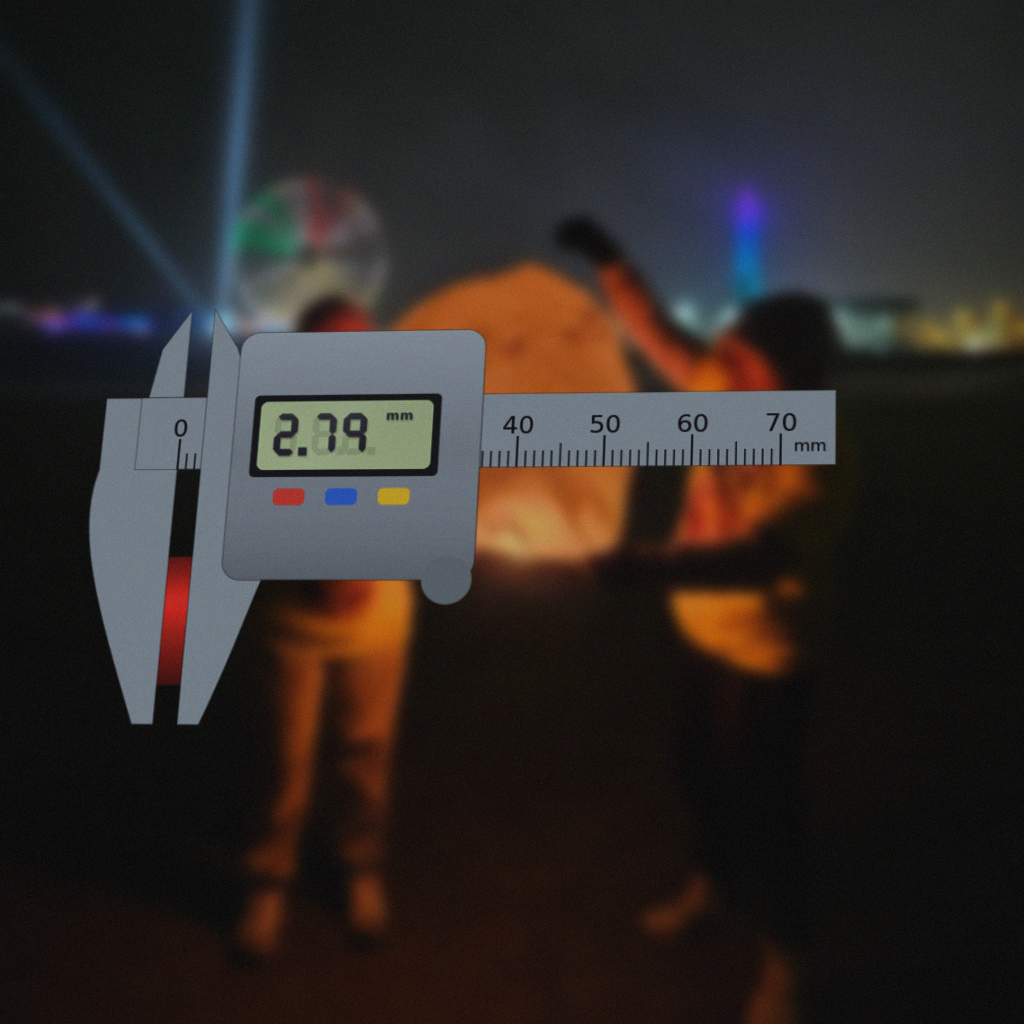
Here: 2.79 mm
